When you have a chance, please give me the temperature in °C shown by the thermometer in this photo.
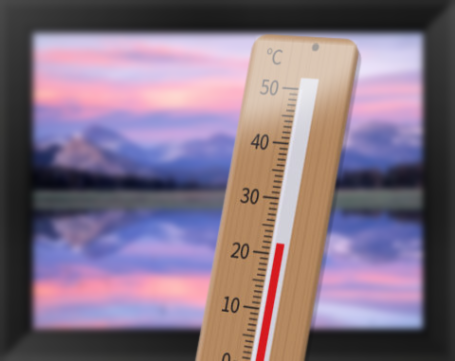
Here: 22 °C
